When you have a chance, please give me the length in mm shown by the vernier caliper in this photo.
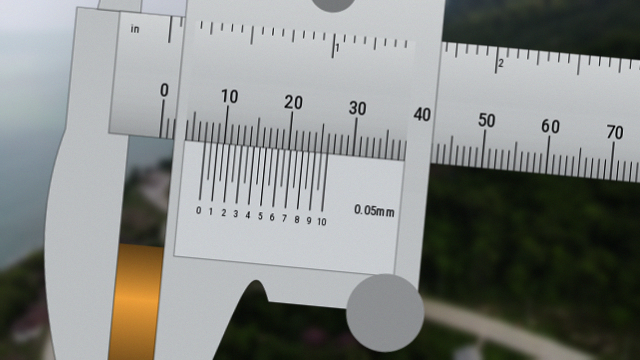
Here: 7.0 mm
